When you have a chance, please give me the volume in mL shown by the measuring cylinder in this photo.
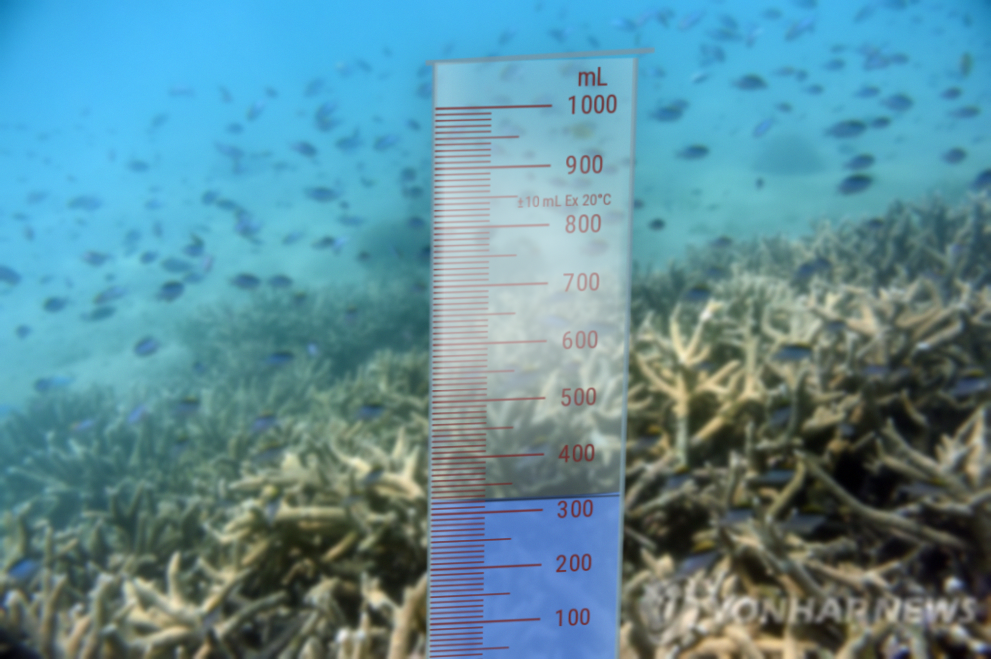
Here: 320 mL
